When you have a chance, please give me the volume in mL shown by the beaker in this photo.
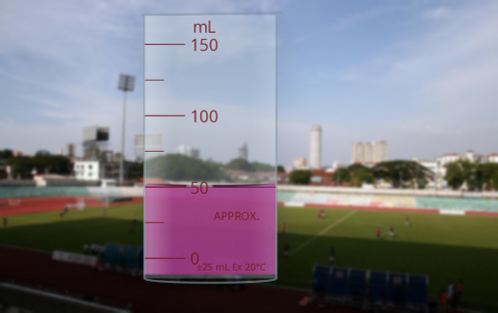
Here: 50 mL
